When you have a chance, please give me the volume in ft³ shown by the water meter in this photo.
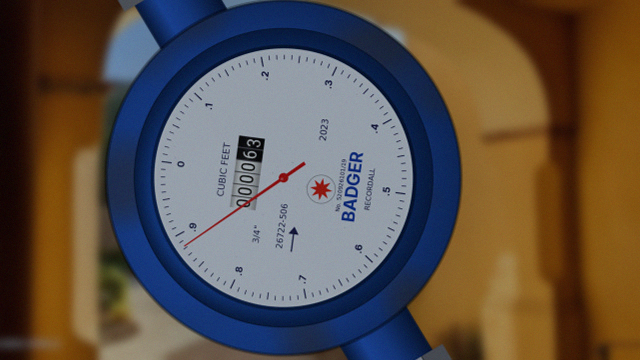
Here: 62.88 ft³
